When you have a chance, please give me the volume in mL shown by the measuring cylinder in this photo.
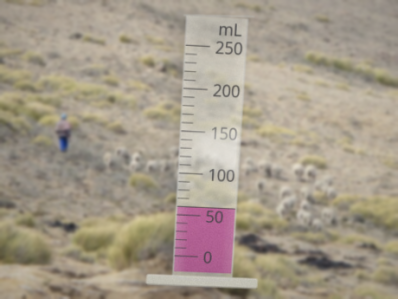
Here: 60 mL
